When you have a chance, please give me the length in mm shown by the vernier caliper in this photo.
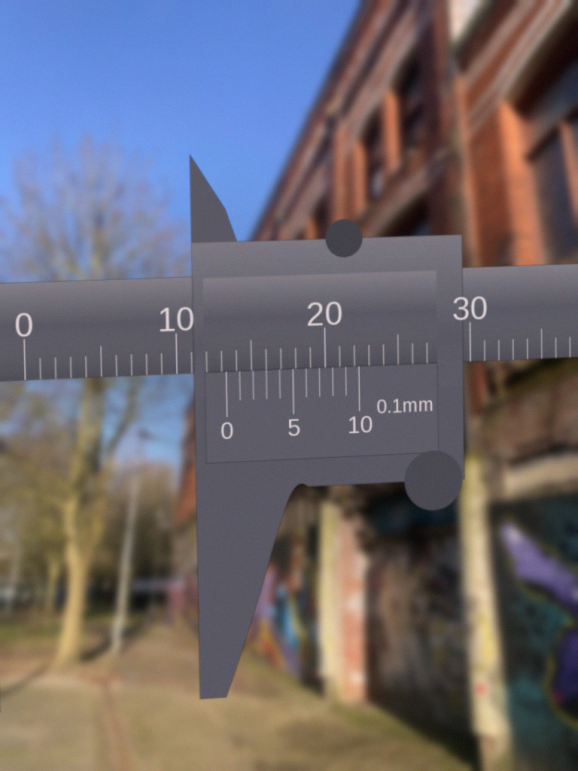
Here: 13.3 mm
